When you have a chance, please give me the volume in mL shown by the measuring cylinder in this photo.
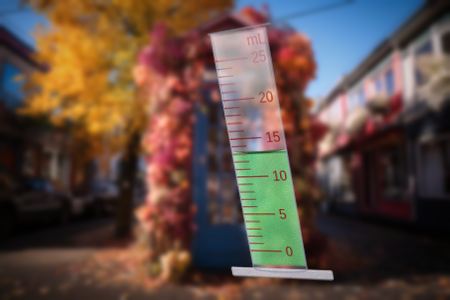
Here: 13 mL
